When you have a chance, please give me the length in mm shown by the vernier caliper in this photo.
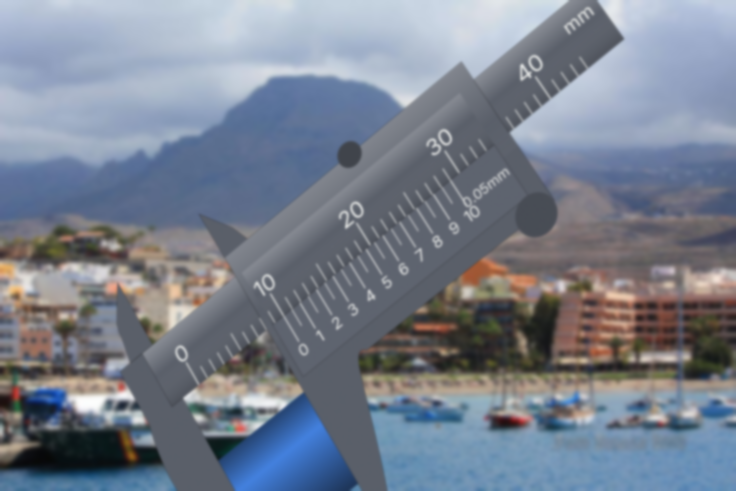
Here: 10.0 mm
